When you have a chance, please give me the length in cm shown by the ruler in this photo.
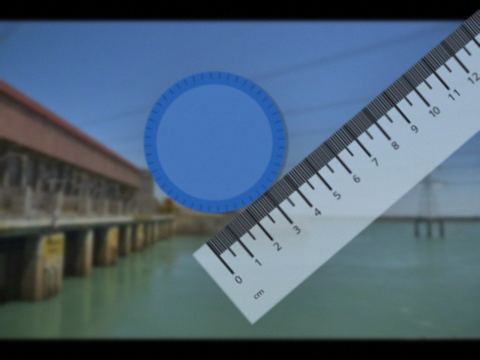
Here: 5.5 cm
